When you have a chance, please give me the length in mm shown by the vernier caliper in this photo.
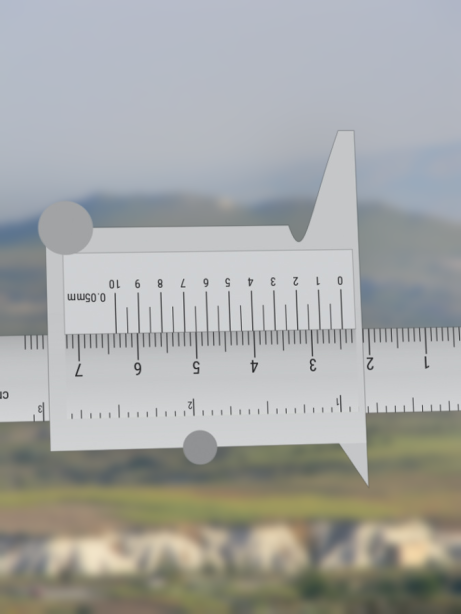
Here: 24.6 mm
